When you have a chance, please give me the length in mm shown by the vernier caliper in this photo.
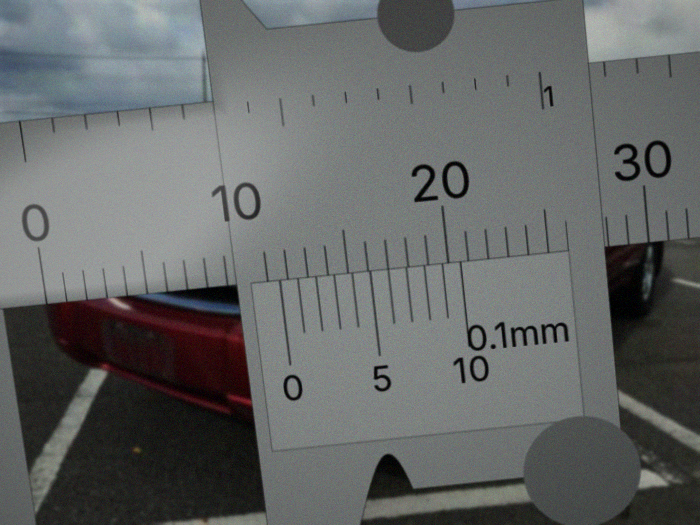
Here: 11.6 mm
